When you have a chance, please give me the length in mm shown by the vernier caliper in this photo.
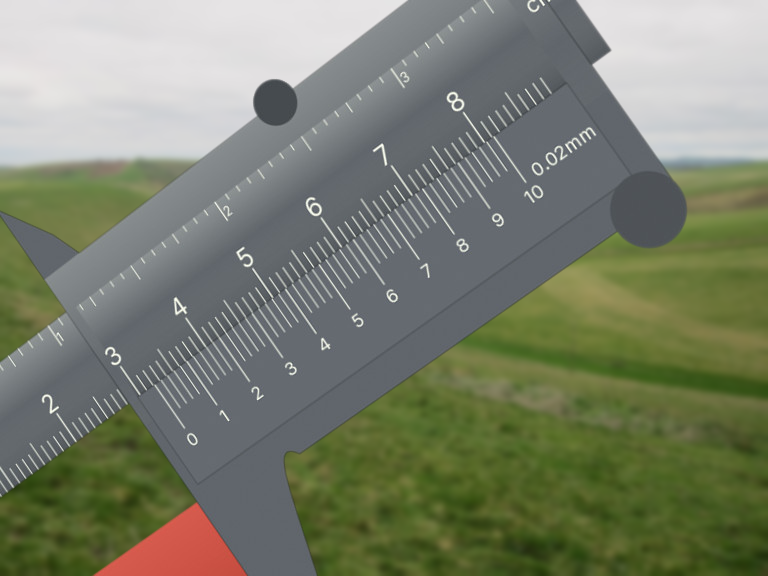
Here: 32.2 mm
